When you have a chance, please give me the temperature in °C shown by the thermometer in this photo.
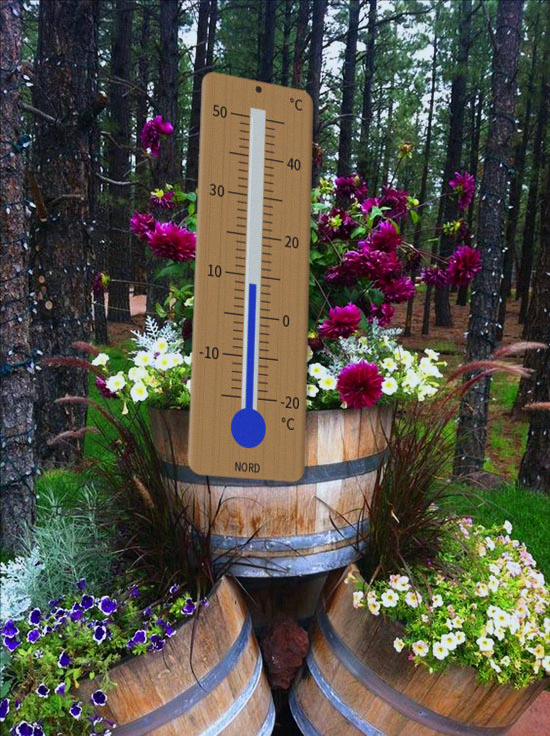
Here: 8 °C
